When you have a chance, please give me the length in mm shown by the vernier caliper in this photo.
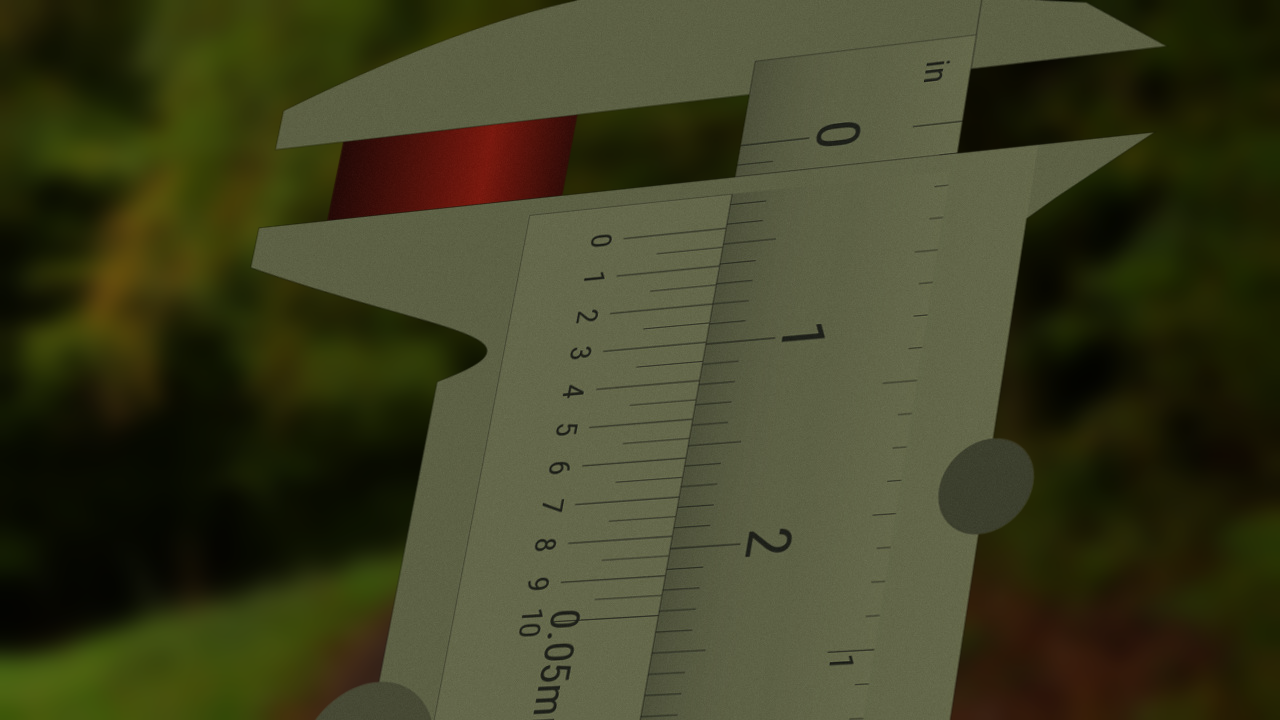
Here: 4.2 mm
